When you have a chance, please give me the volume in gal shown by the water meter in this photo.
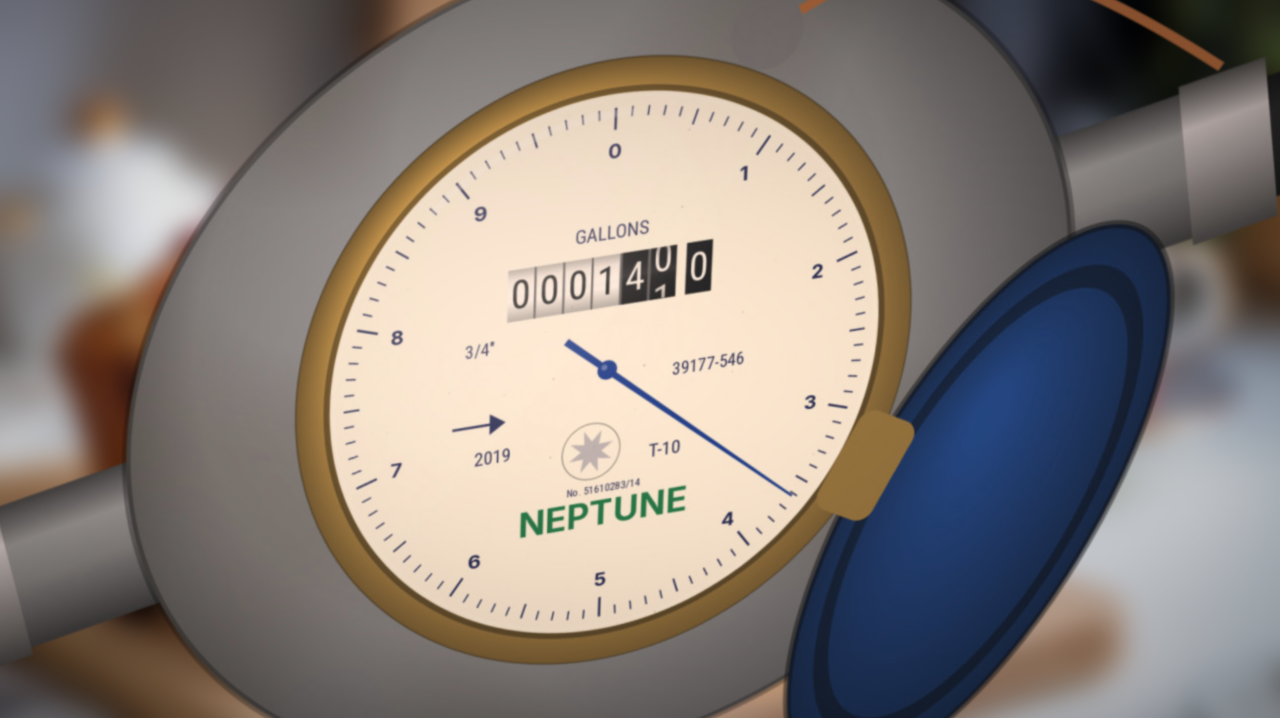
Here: 1403.6 gal
